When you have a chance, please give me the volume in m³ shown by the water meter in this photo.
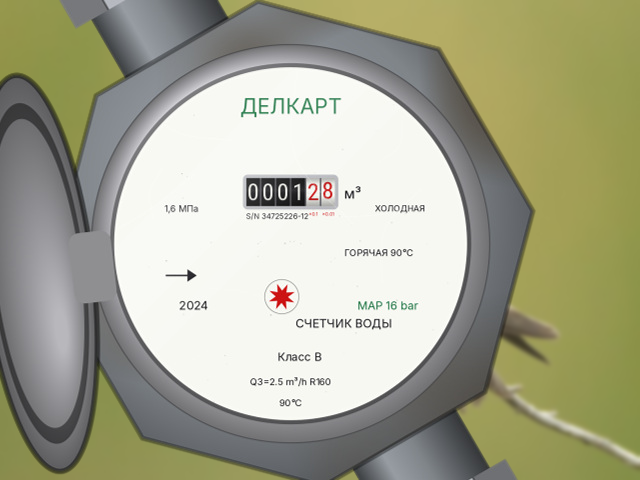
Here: 1.28 m³
